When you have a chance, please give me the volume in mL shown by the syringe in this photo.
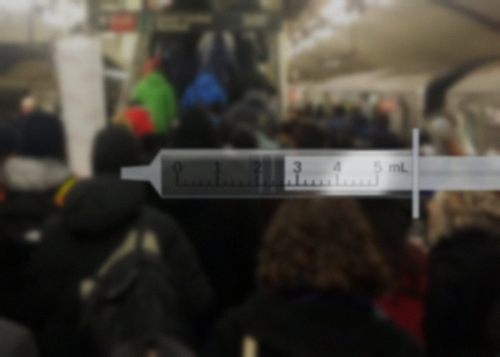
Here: 1.8 mL
